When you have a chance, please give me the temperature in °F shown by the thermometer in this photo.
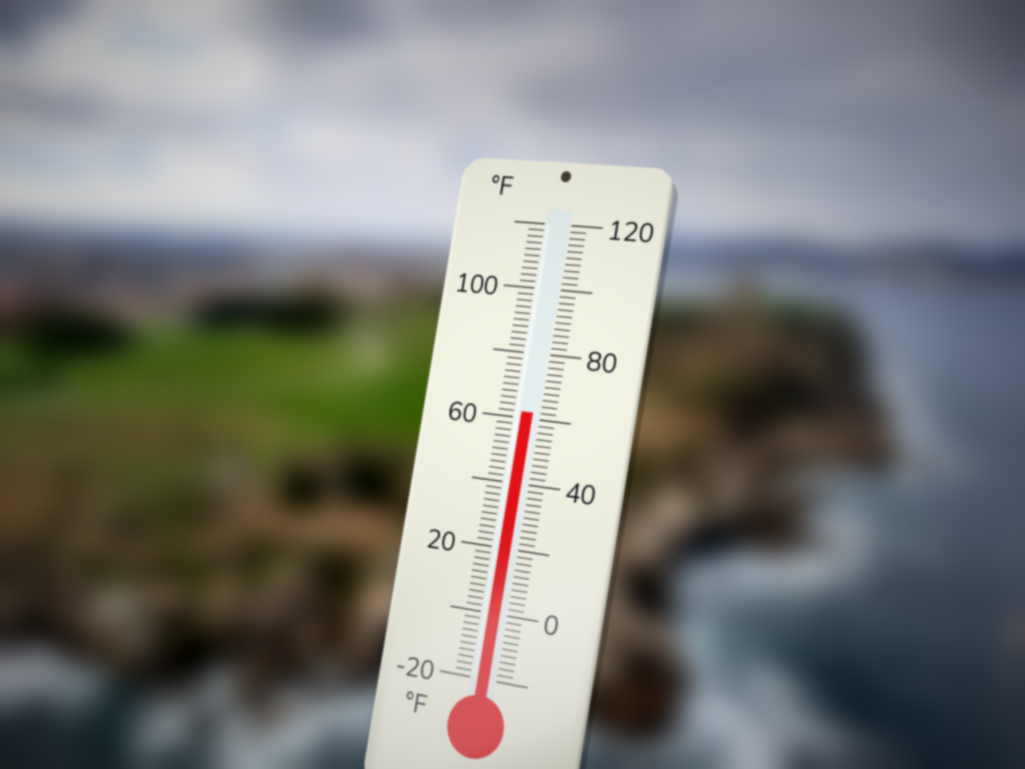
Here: 62 °F
